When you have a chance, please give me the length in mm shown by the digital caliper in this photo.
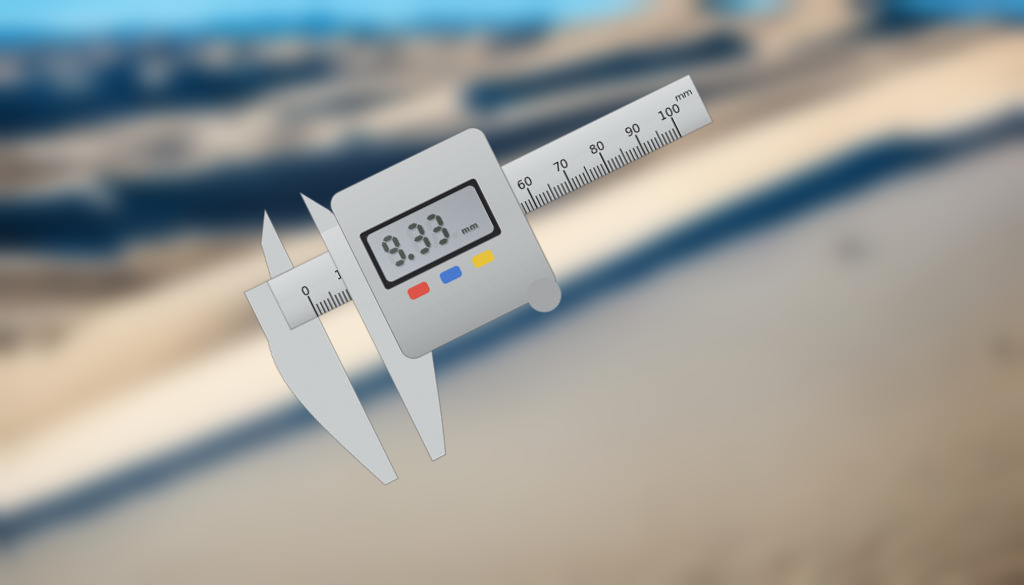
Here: 9.33 mm
